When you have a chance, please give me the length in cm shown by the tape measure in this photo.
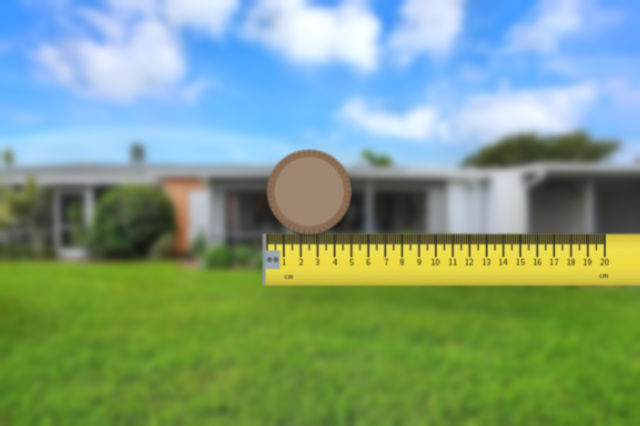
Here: 5 cm
